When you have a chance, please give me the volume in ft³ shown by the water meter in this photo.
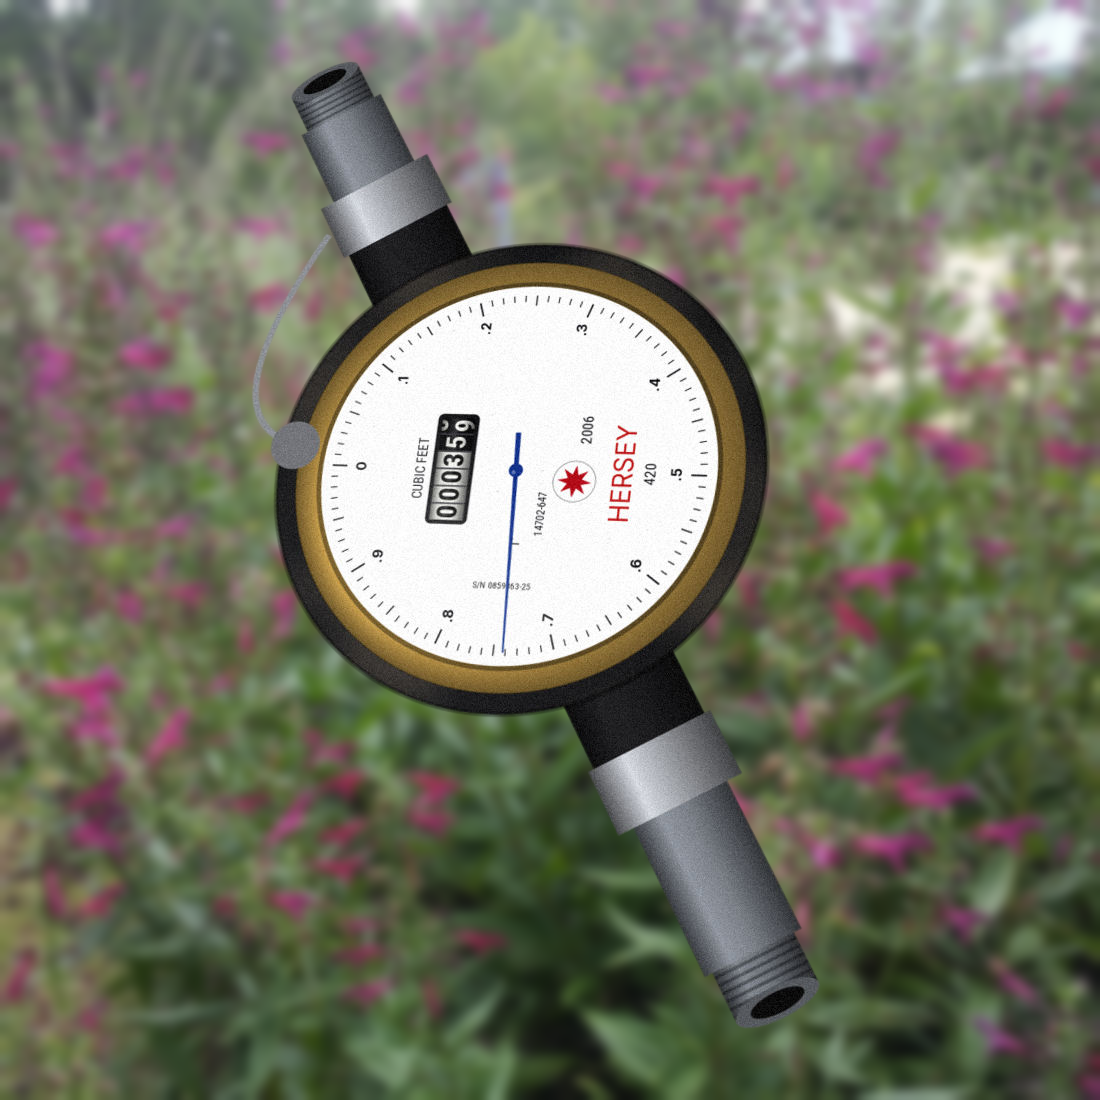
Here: 358.74 ft³
